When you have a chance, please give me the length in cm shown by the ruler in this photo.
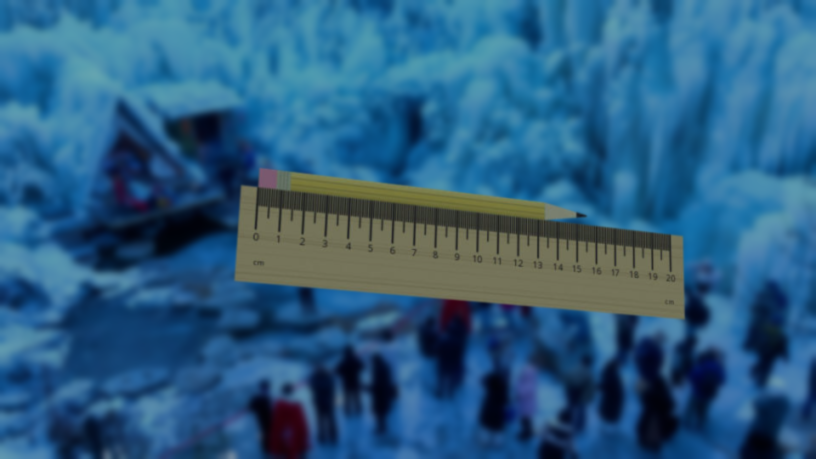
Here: 15.5 cm
